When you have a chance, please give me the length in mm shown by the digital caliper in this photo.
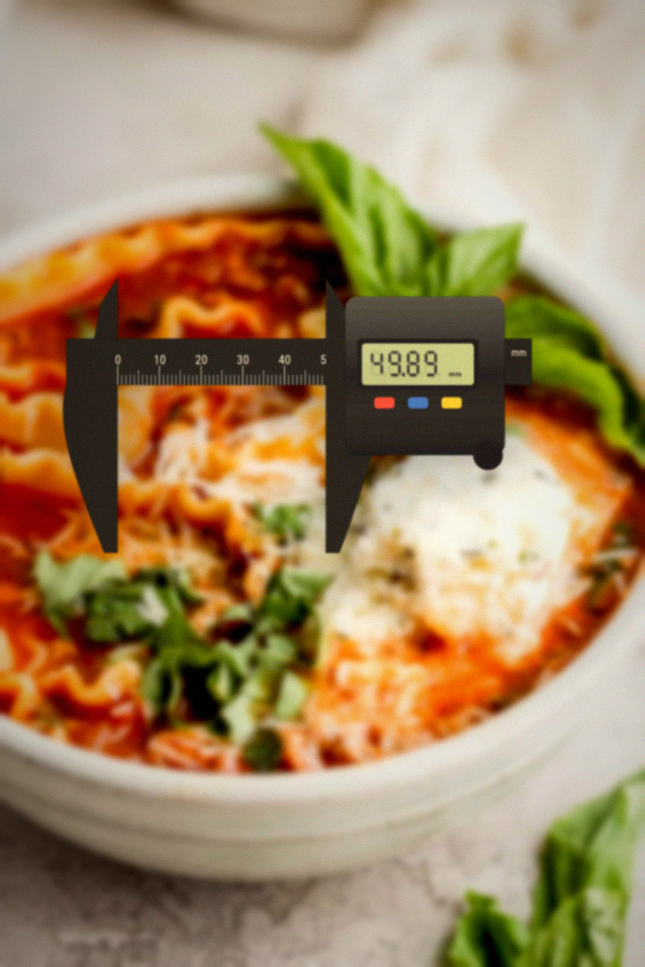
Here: 49.89 mm
